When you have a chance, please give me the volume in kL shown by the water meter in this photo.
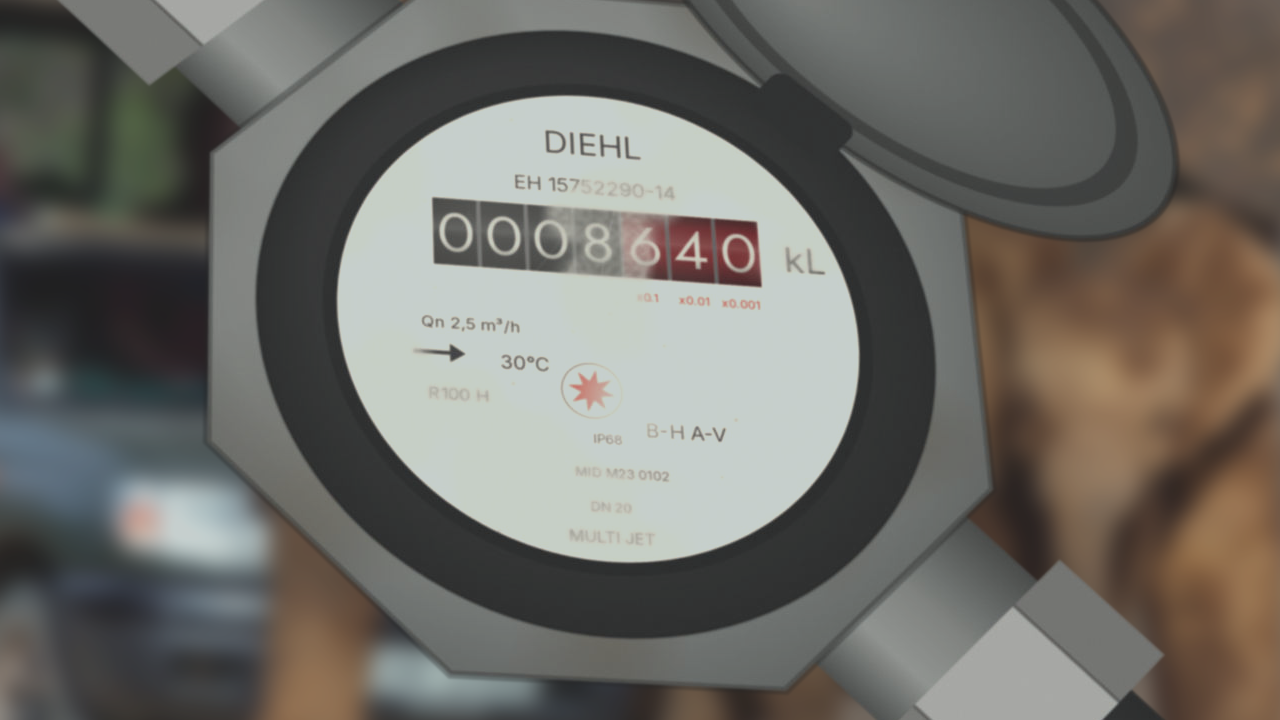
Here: 8.640 kL
